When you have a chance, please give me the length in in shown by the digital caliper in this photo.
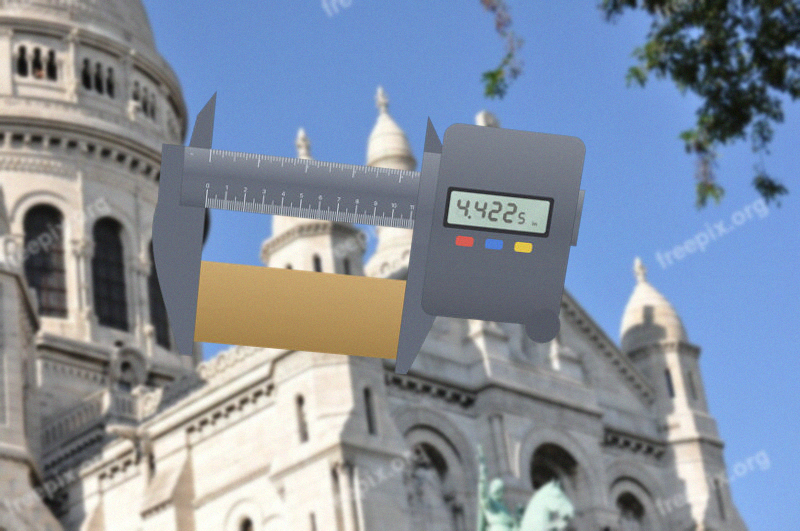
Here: 4.4225 in
